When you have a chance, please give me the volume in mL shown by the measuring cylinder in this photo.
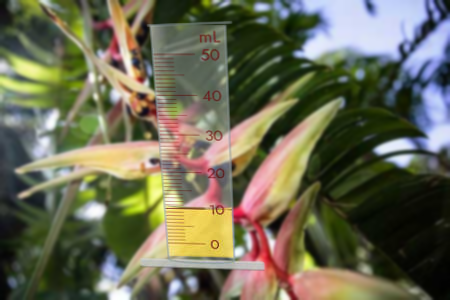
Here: 10 mL
